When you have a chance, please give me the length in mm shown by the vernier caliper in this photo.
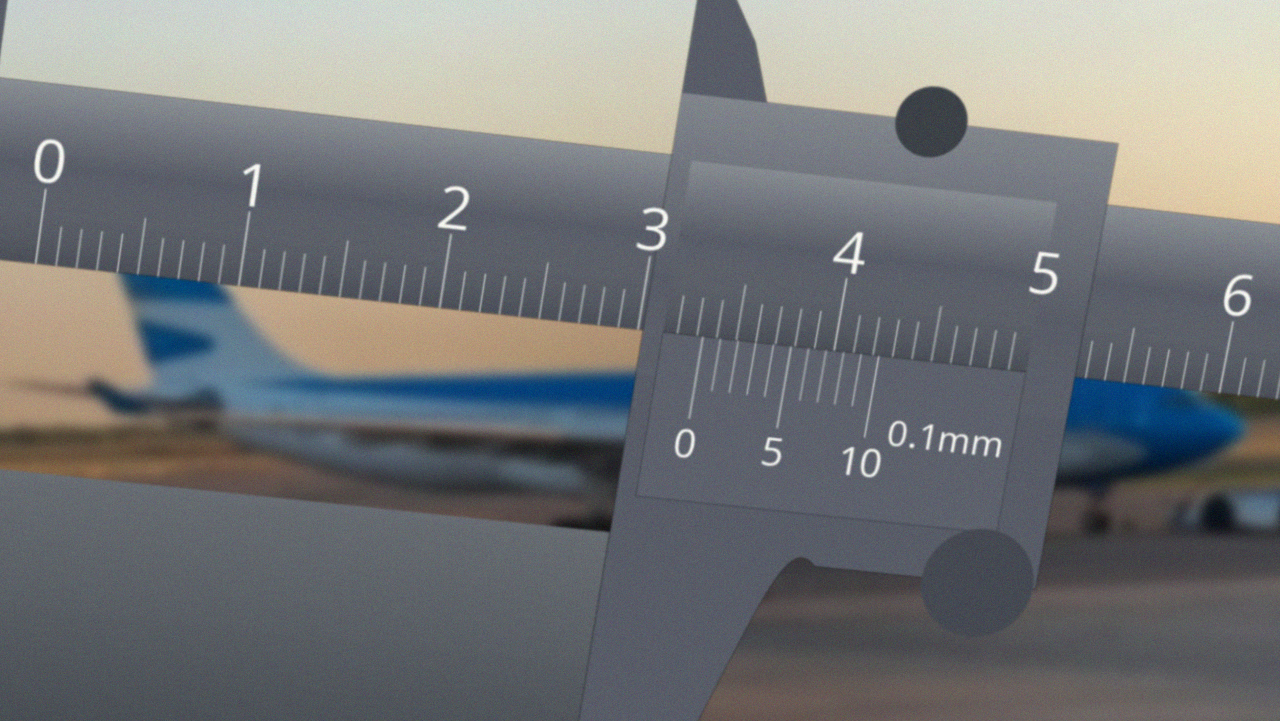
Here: 33.3 mm
